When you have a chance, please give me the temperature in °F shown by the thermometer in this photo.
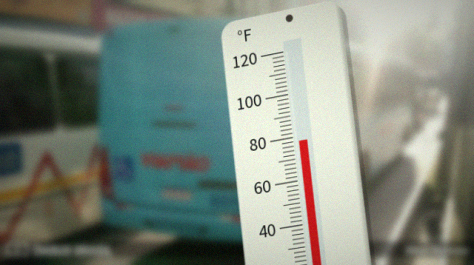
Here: 78 °F
